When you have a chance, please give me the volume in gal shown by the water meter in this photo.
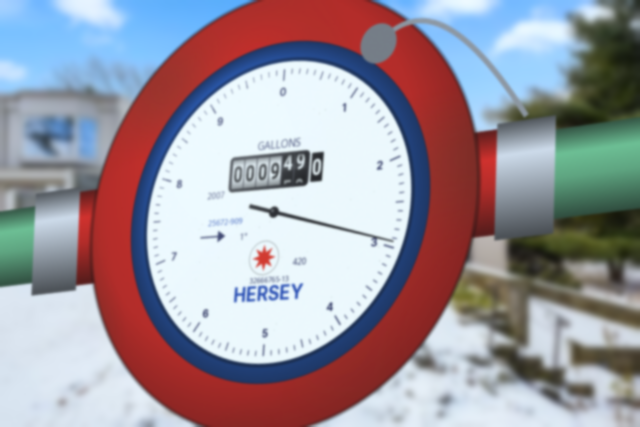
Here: 9492.9 gal
